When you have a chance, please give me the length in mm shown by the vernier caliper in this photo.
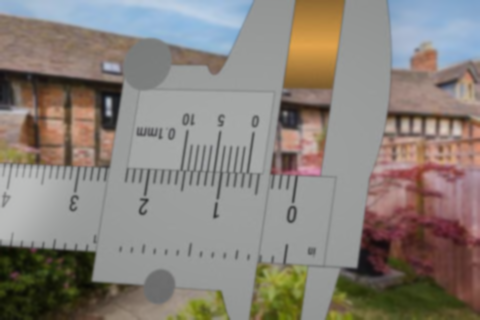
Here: 6.5 mm
